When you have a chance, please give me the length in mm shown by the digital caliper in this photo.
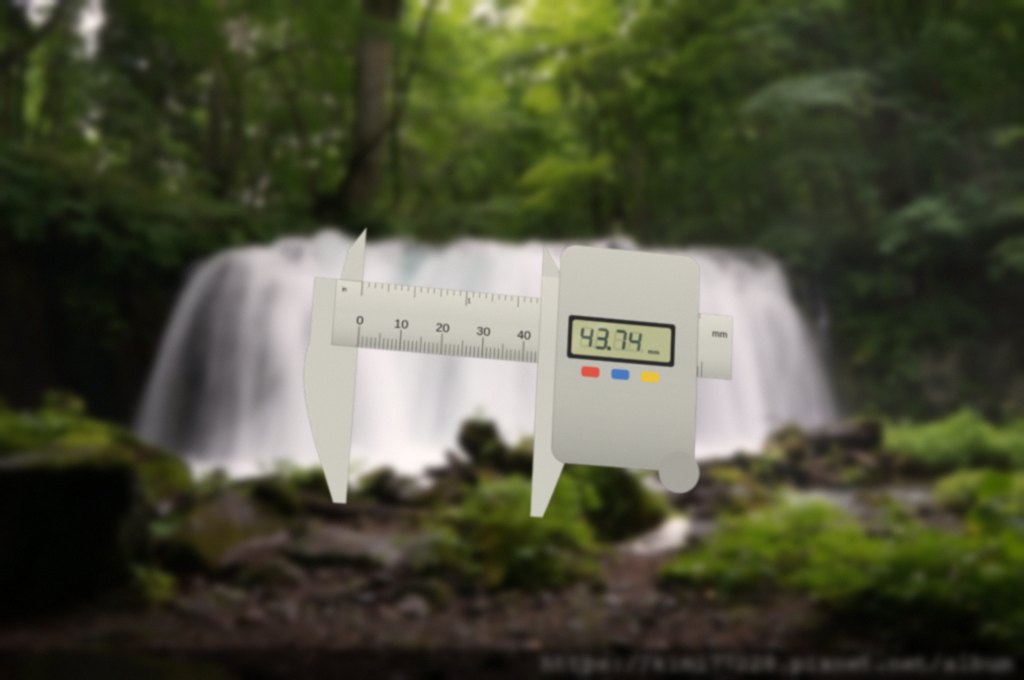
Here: 43.74 mm
